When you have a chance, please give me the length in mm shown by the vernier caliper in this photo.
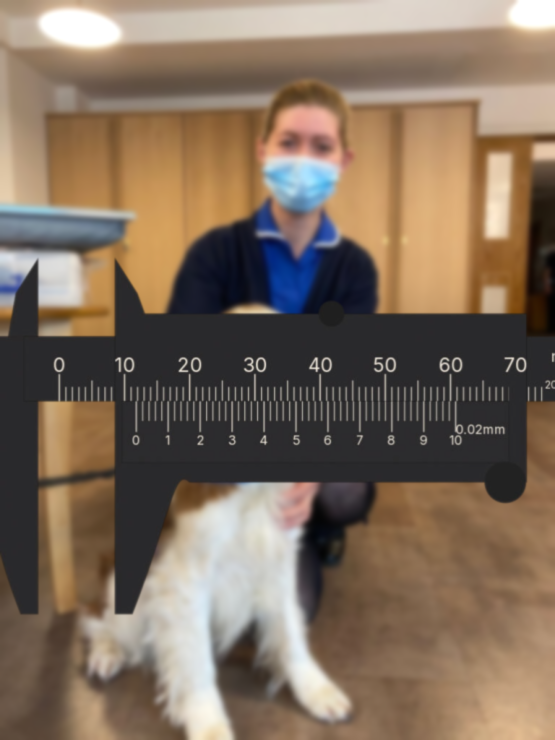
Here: 11.8 mm
